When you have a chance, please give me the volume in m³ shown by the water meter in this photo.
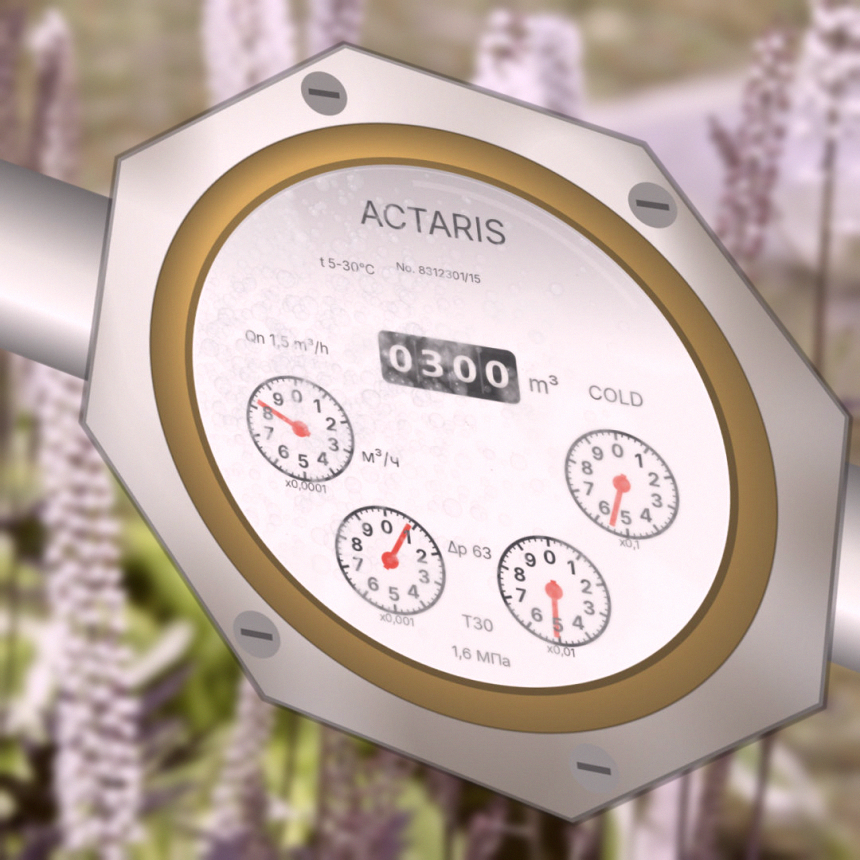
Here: 300.5508 m³
